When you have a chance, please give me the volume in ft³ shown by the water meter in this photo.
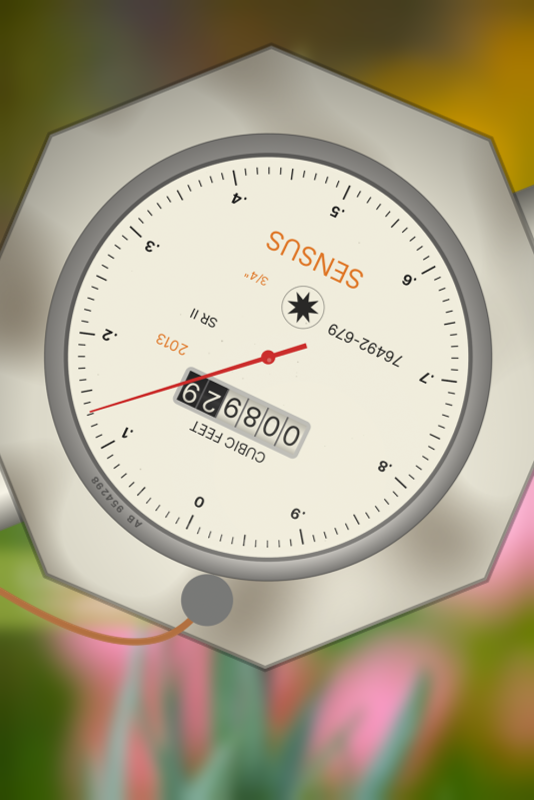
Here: 8929.13 ft³
